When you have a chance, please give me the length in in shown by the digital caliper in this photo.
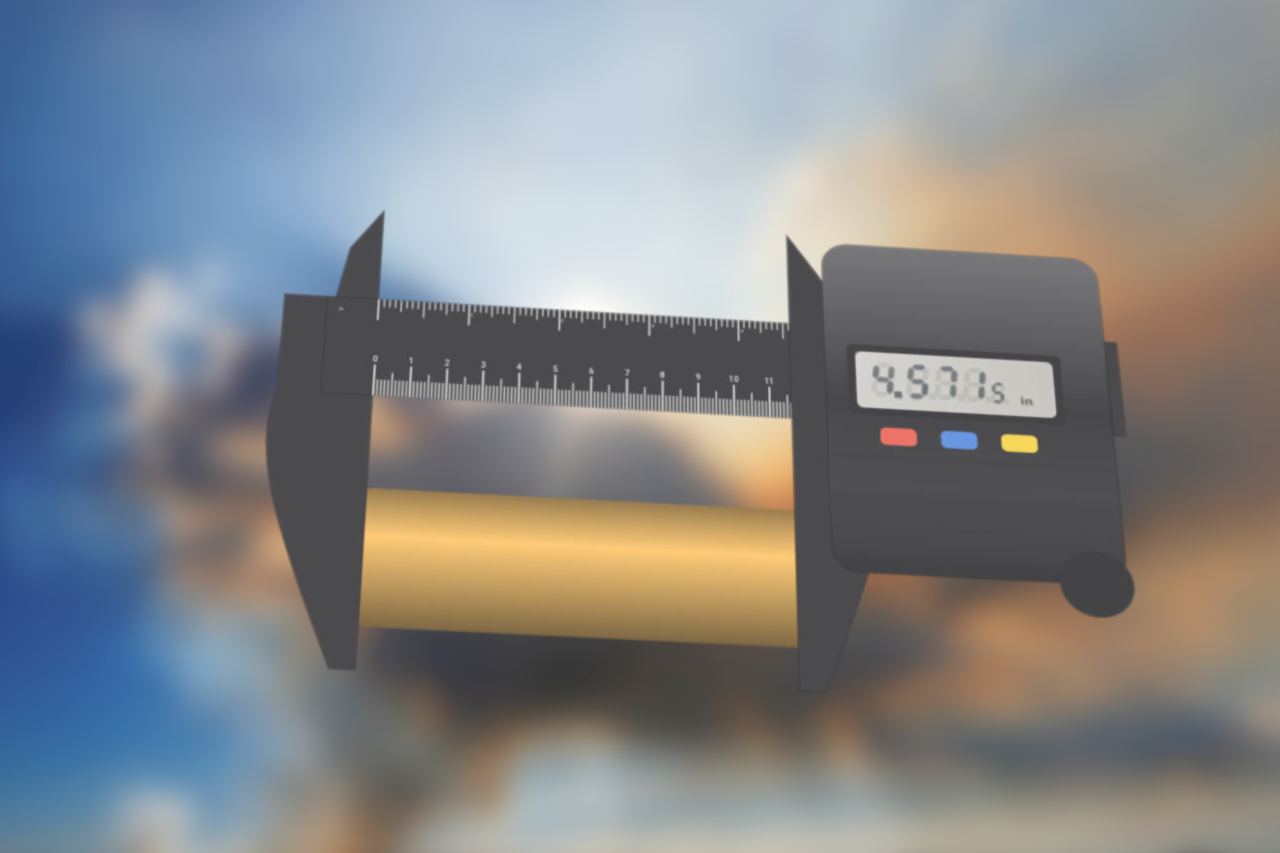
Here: 4.5715 in
